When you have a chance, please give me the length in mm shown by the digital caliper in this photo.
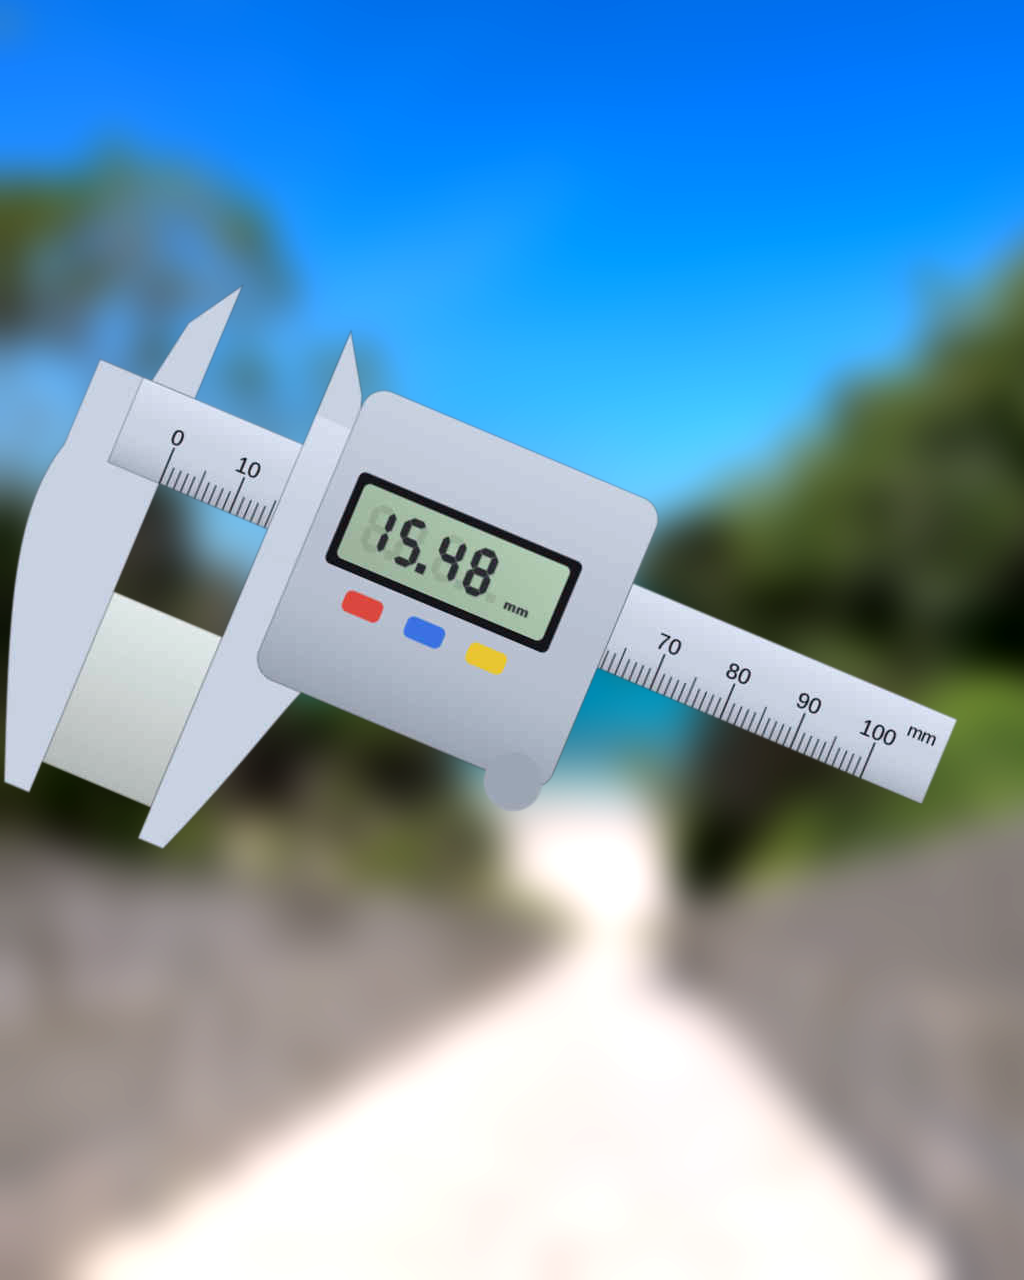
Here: 15.48 mm
